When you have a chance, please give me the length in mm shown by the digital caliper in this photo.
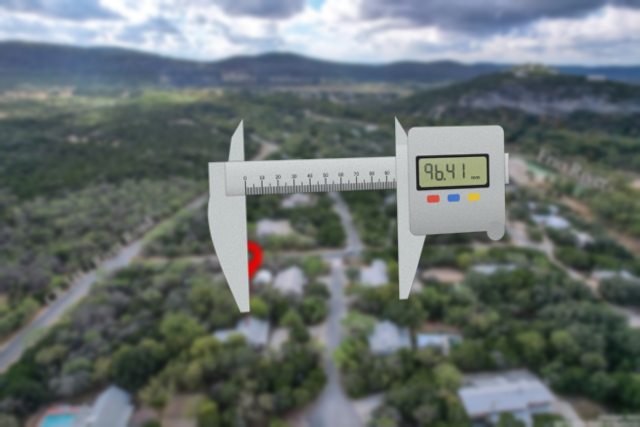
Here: 96.41 mm
